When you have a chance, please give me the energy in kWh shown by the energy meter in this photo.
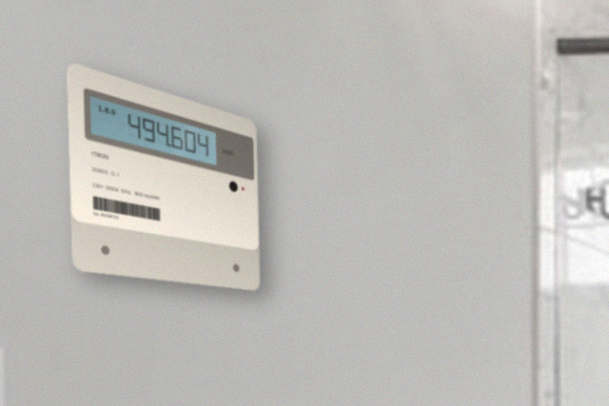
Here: 494.604 kWh
